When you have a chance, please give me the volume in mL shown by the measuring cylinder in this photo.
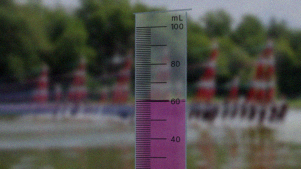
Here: 60 mL
